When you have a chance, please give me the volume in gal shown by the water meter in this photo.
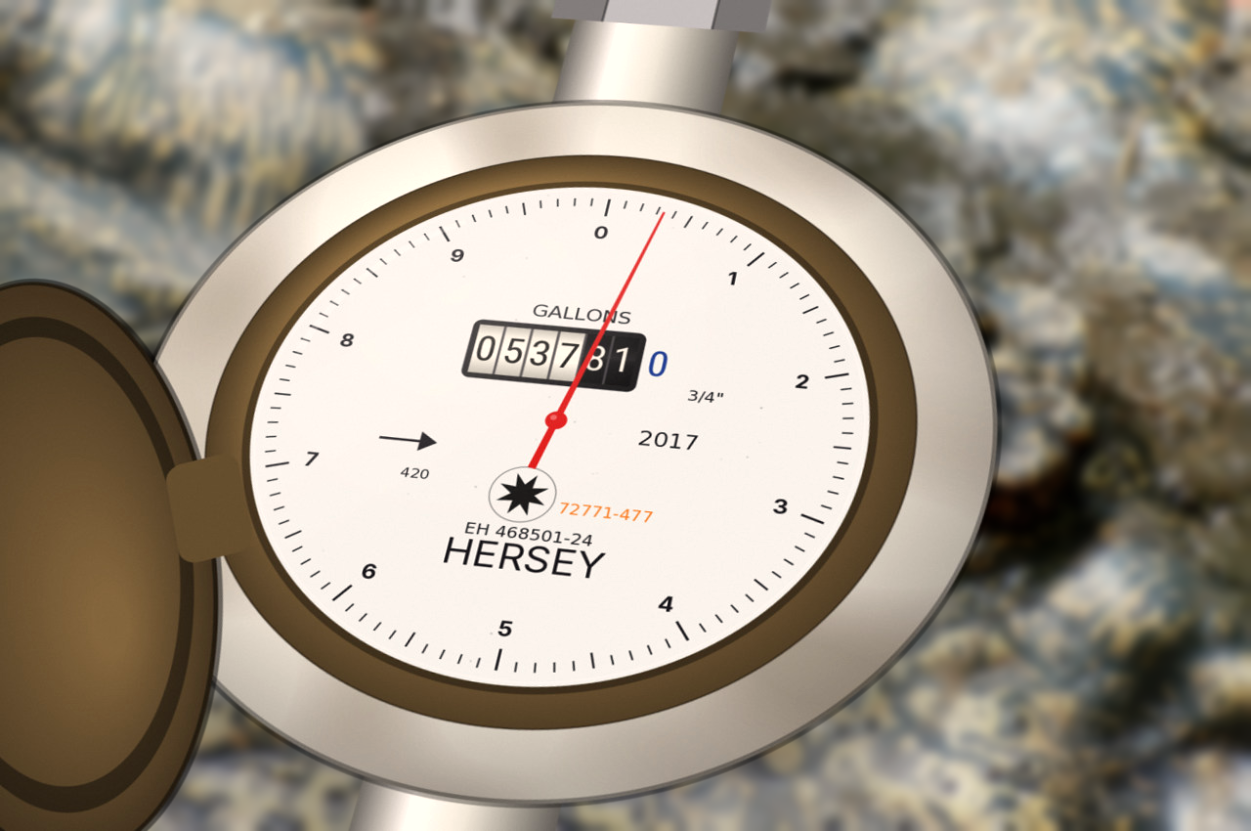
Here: 537810.3 gal
